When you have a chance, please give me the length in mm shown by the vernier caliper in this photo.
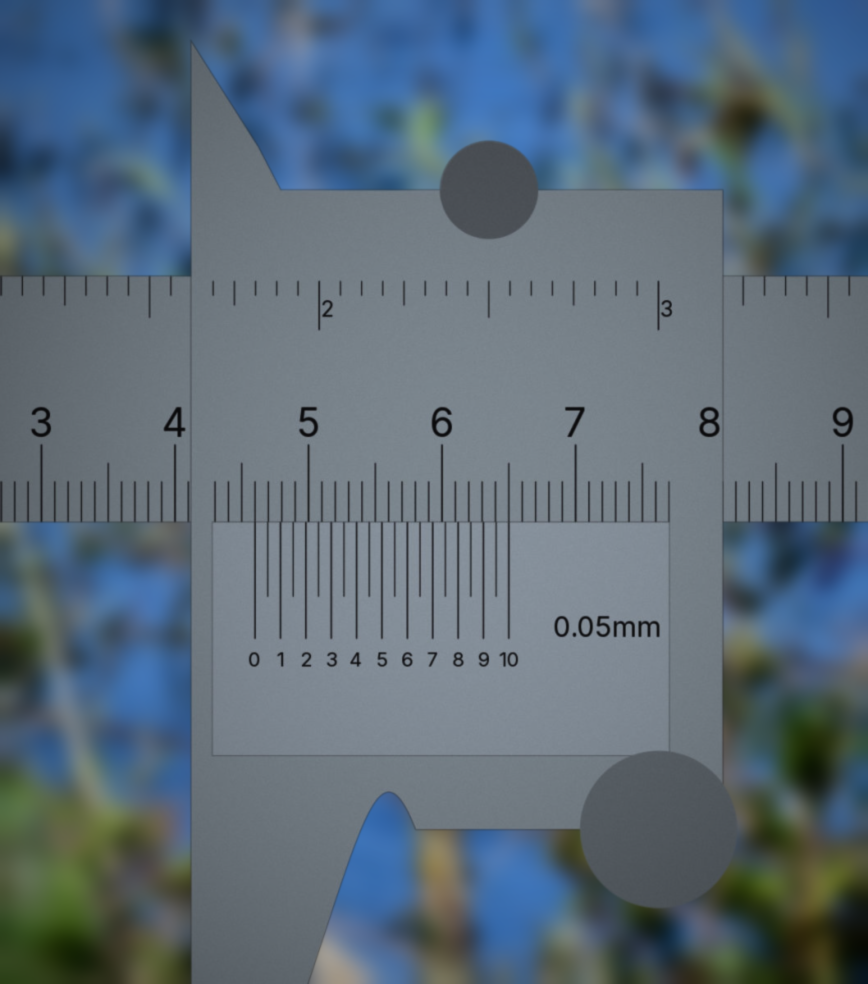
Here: 46.0 mm
